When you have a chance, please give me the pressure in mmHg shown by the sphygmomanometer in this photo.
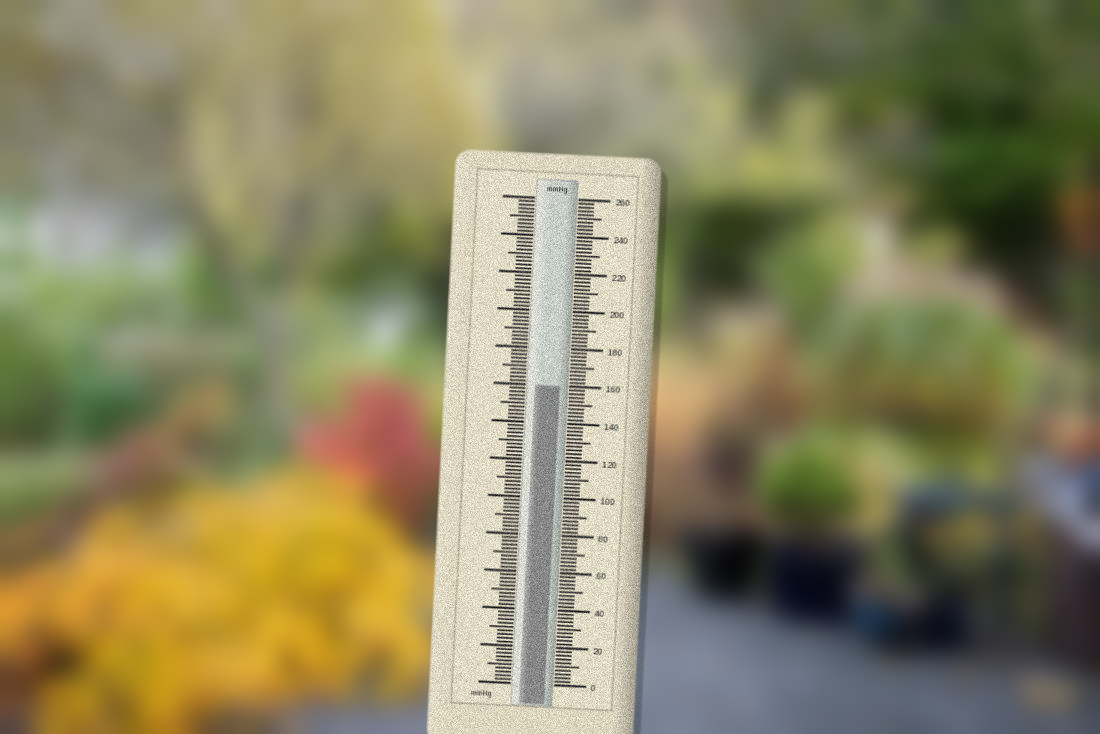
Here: 160 mmHg
